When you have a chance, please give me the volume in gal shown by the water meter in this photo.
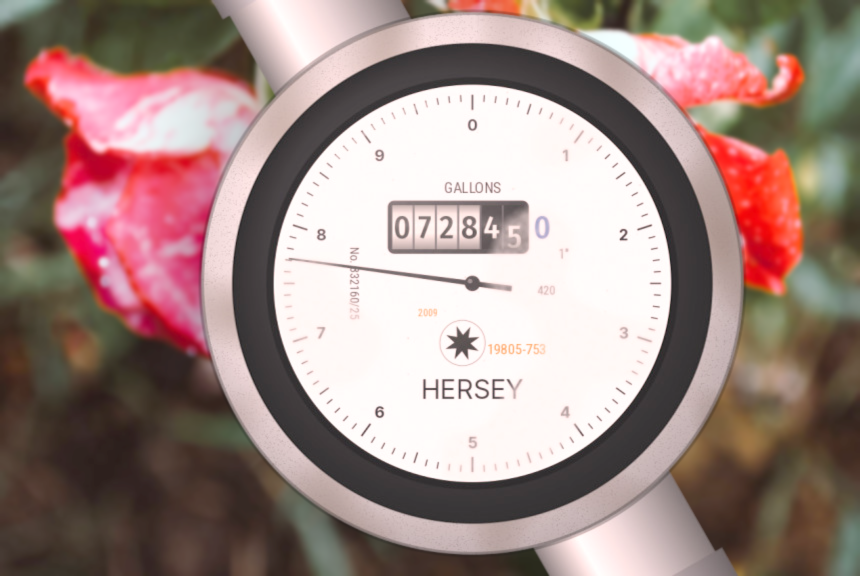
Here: 728447.7 gal
